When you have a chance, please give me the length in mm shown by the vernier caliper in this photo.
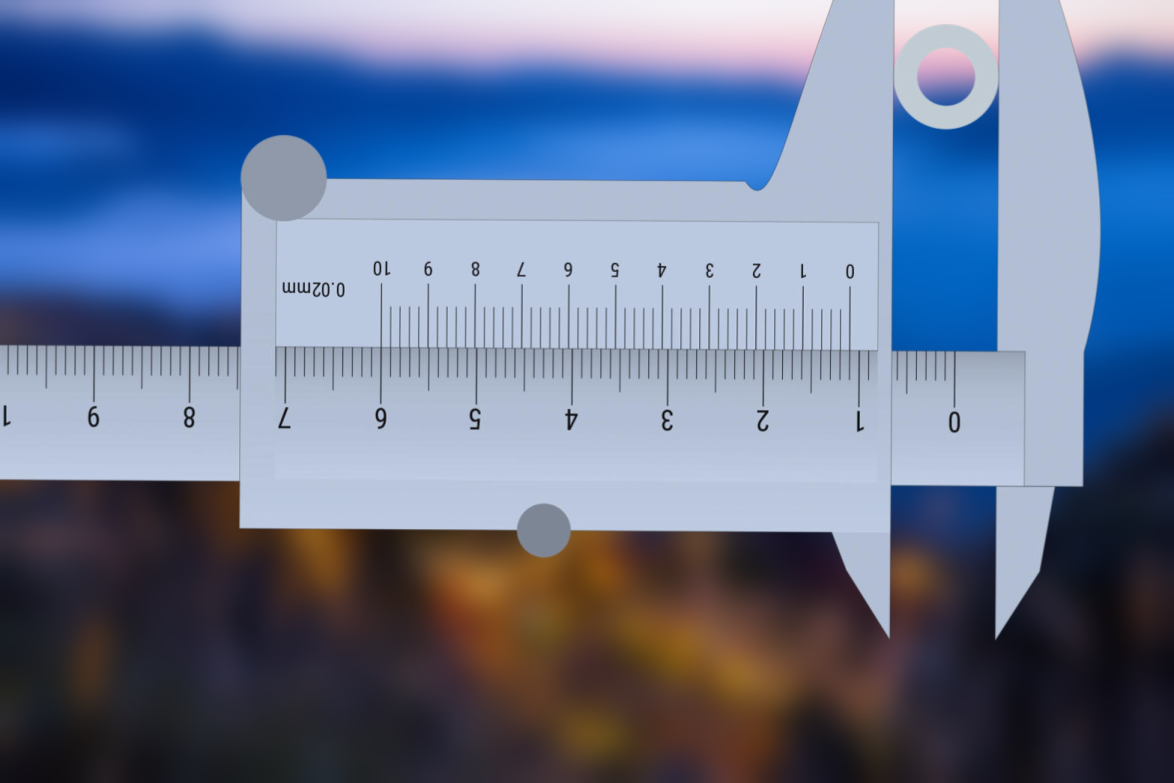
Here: 11.0 mm
